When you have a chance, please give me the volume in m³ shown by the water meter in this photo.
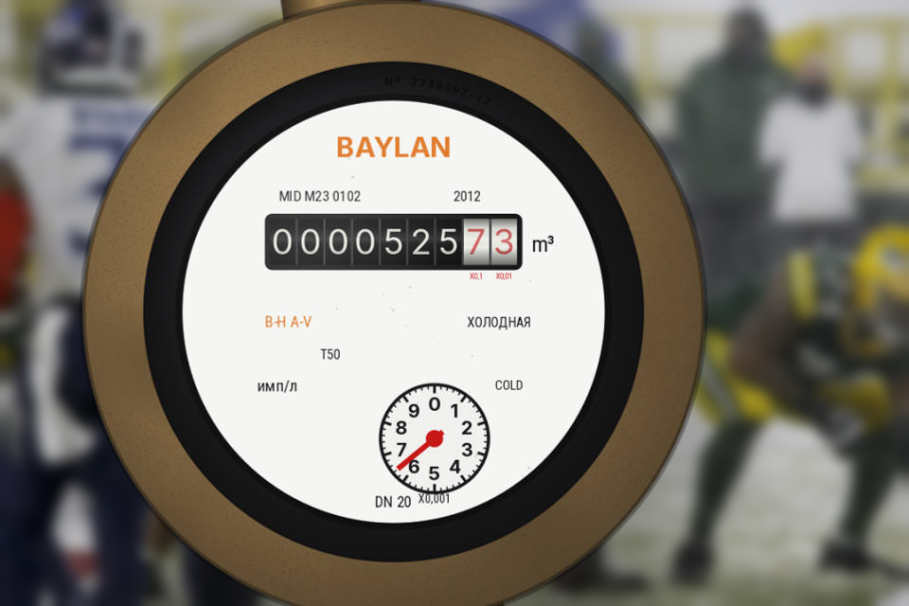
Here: 525.736 m³
